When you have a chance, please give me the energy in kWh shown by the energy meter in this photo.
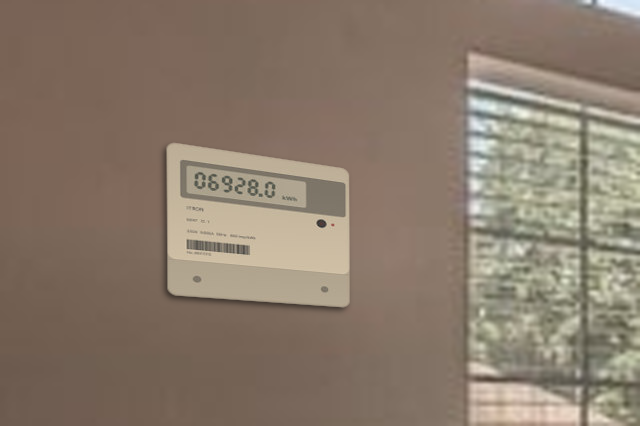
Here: 6928.0 kWh
